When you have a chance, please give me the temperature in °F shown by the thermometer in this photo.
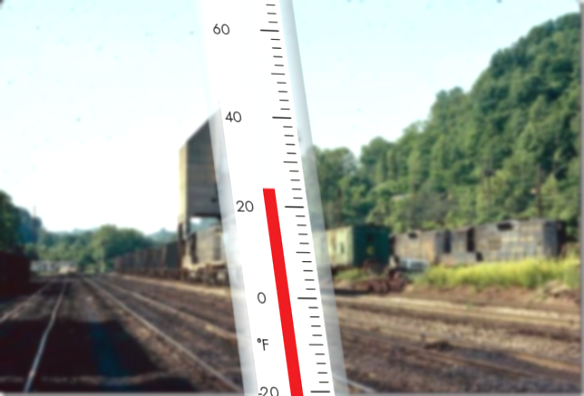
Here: 24 °F
